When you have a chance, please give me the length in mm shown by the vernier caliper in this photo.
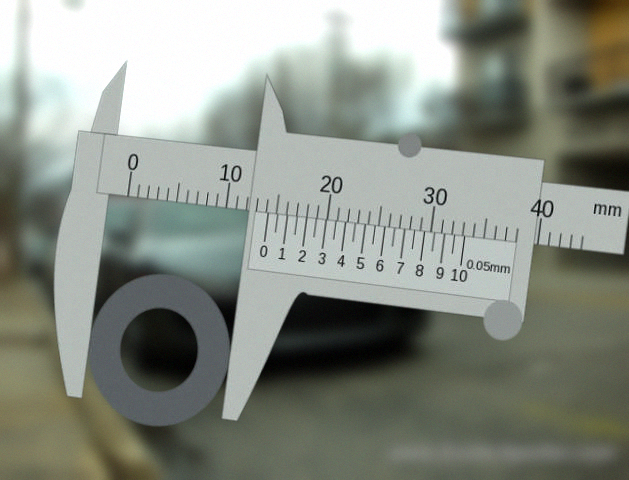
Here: 14.2 mm
